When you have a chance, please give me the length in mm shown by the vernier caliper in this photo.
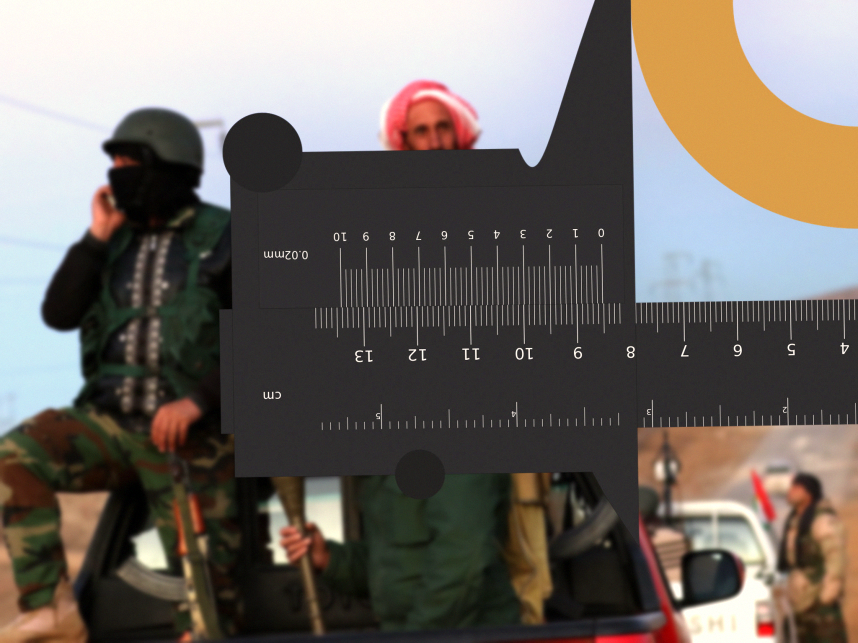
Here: 85.2 mm
